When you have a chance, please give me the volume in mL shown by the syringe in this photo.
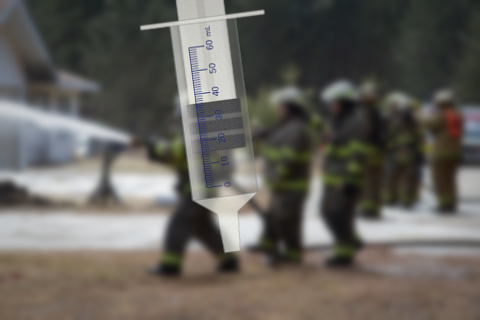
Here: 15 mL
